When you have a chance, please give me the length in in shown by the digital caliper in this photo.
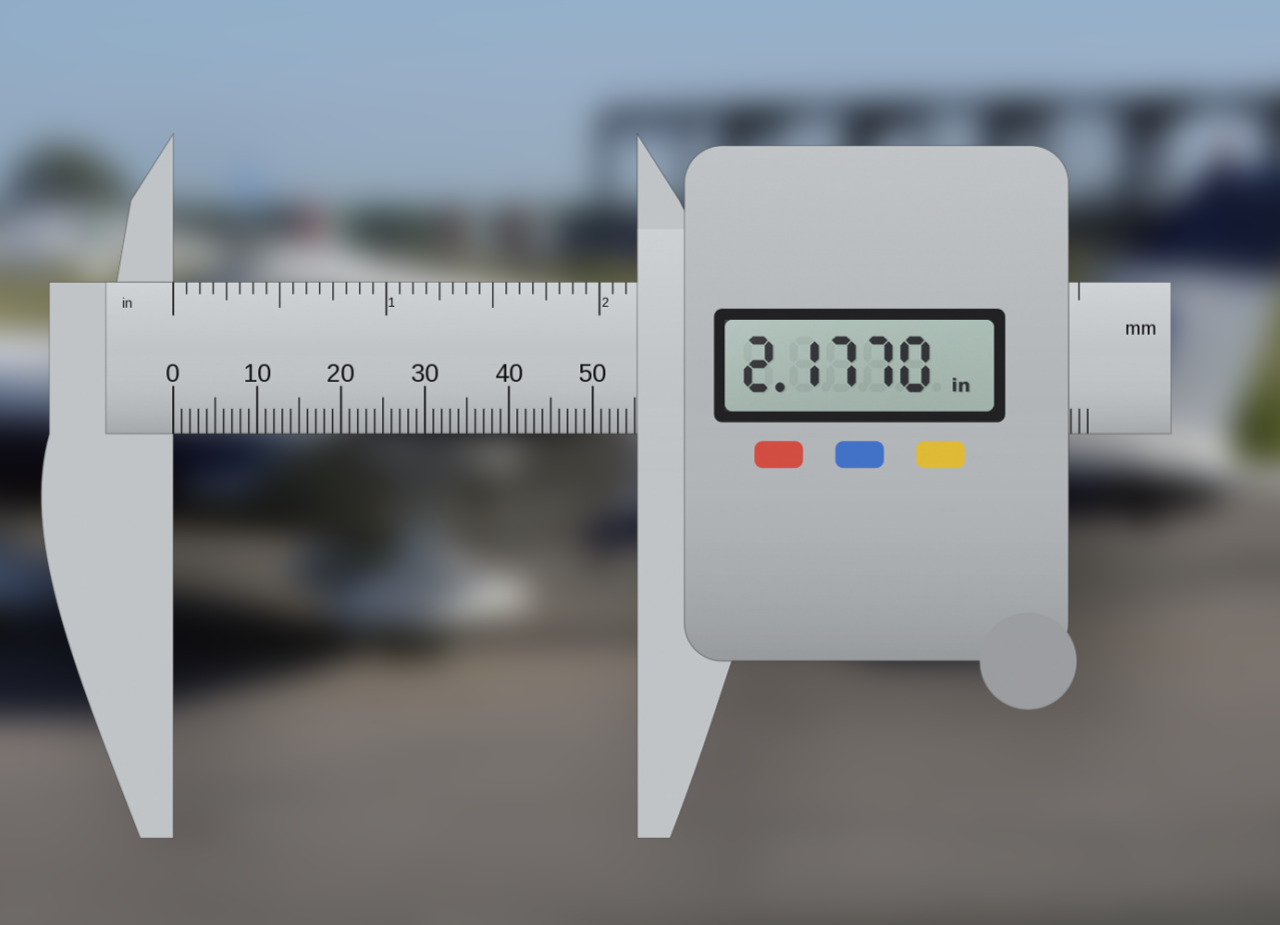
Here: 2.1770 in
